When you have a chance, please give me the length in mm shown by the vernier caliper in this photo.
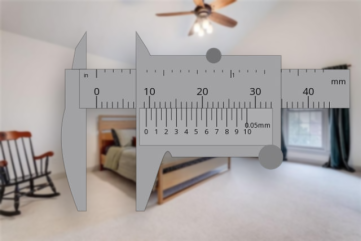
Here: 9.4 mm
